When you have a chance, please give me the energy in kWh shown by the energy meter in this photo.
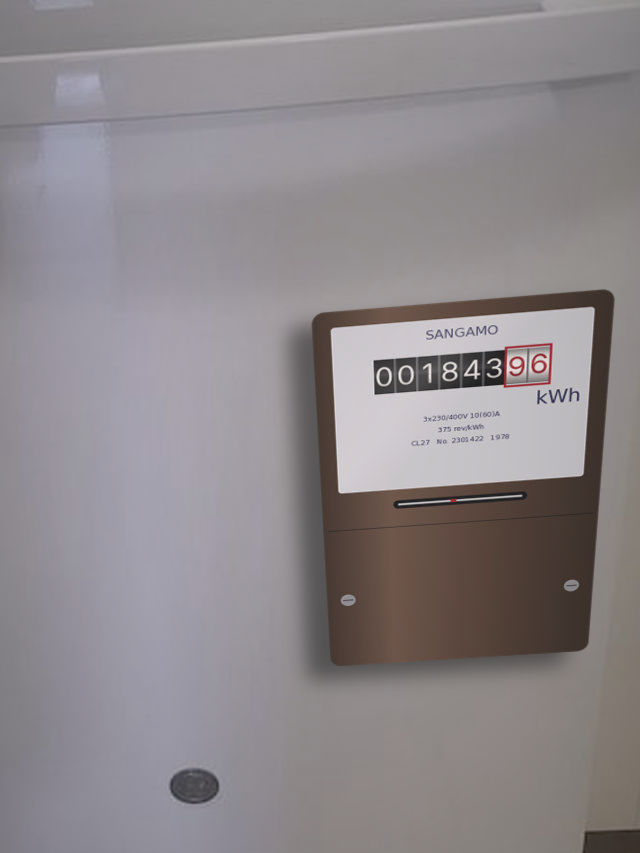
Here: 1843.96 kWh
